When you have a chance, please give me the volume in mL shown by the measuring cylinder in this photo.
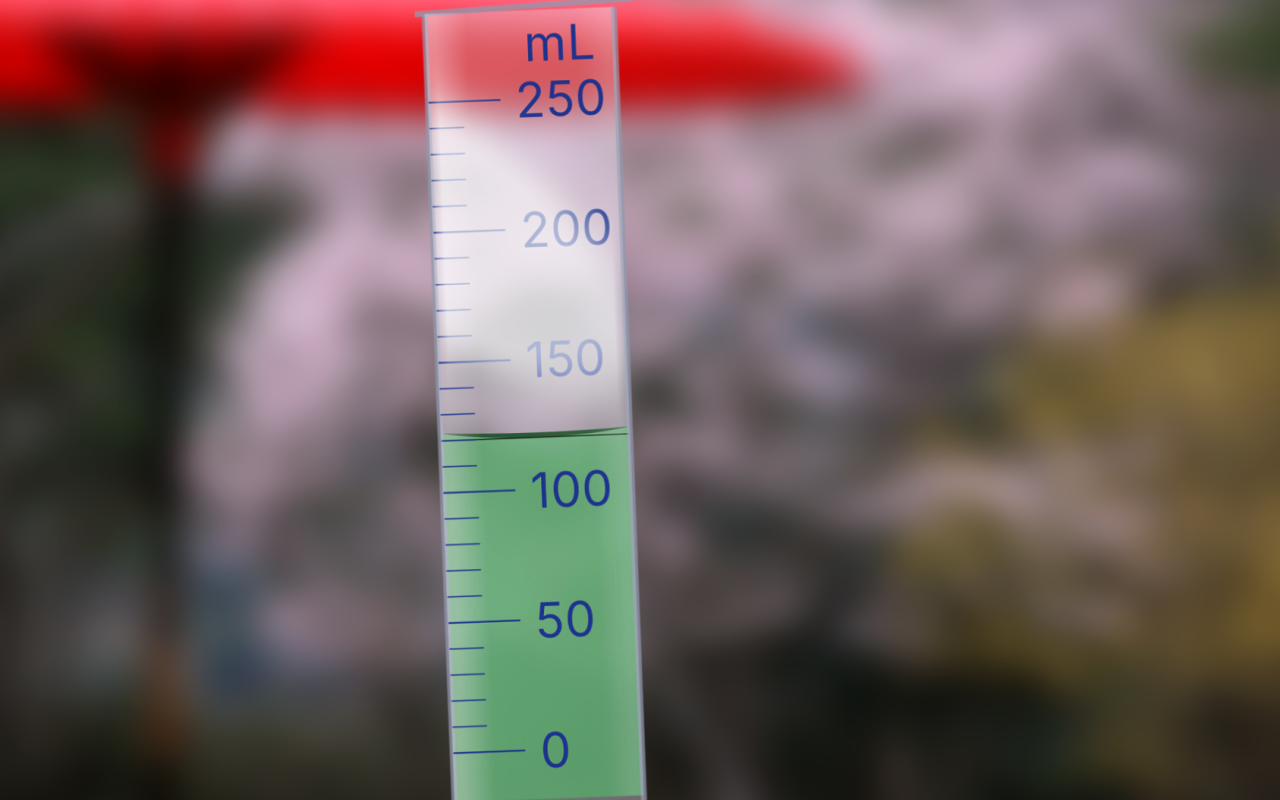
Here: 120 mL
